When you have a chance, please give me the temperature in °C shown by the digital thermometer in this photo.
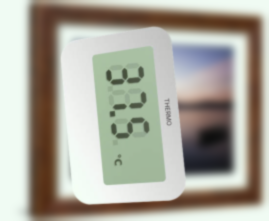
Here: 37.5 °C
